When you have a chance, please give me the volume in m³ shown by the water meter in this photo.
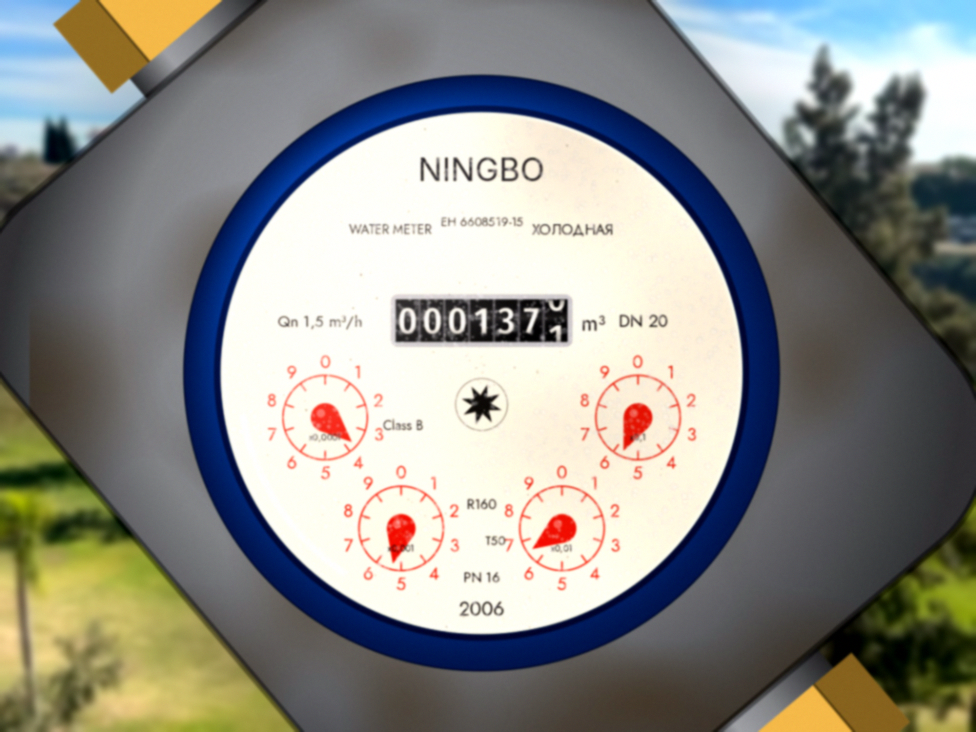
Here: 1370.5653 m³
